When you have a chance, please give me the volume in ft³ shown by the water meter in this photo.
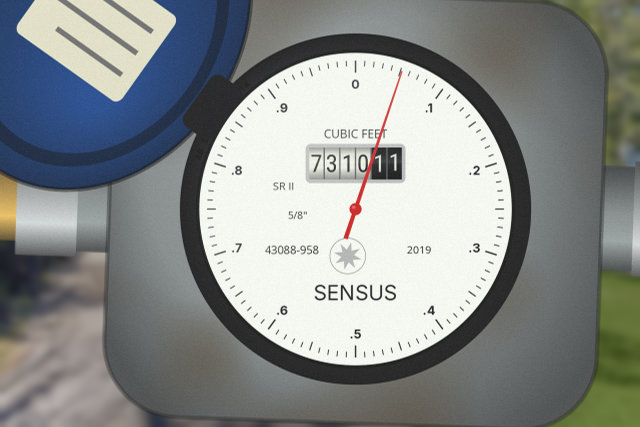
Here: 731011.05 ft³
